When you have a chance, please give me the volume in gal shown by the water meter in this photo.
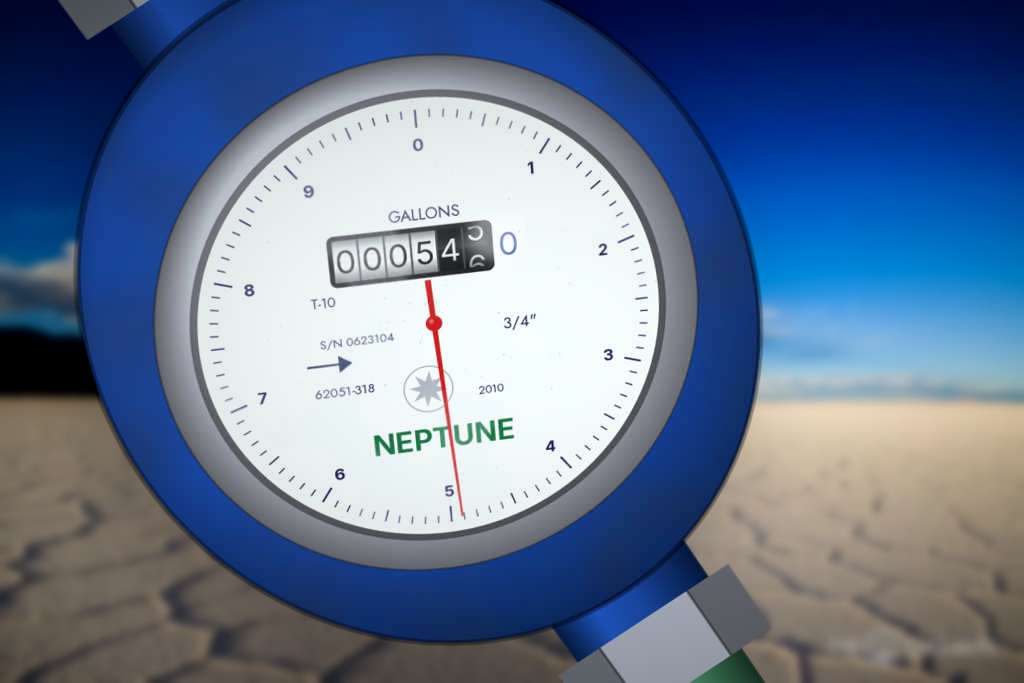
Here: 5454.9 gal
